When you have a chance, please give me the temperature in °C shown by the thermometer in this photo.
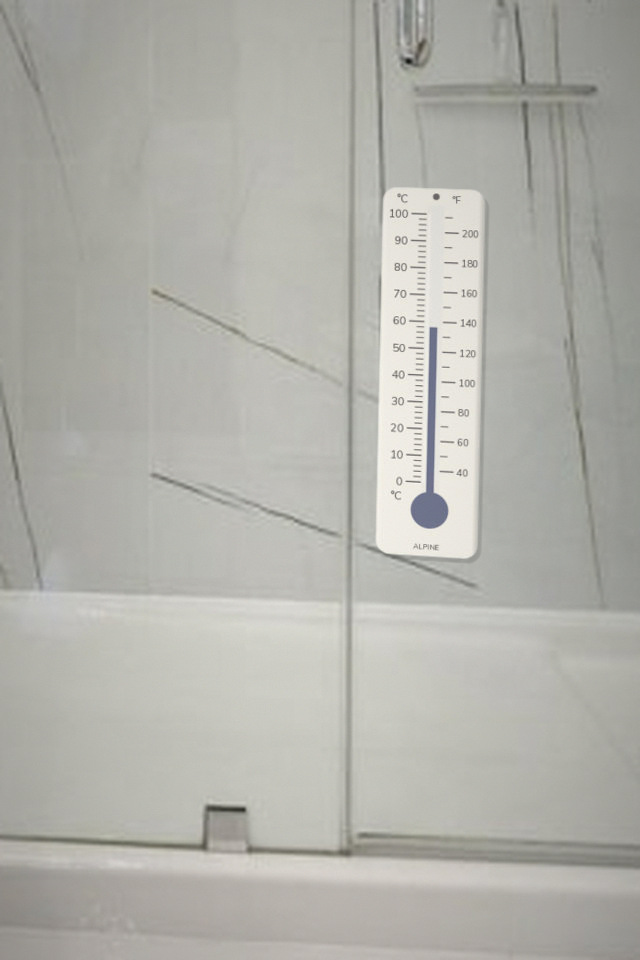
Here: 58 °C
